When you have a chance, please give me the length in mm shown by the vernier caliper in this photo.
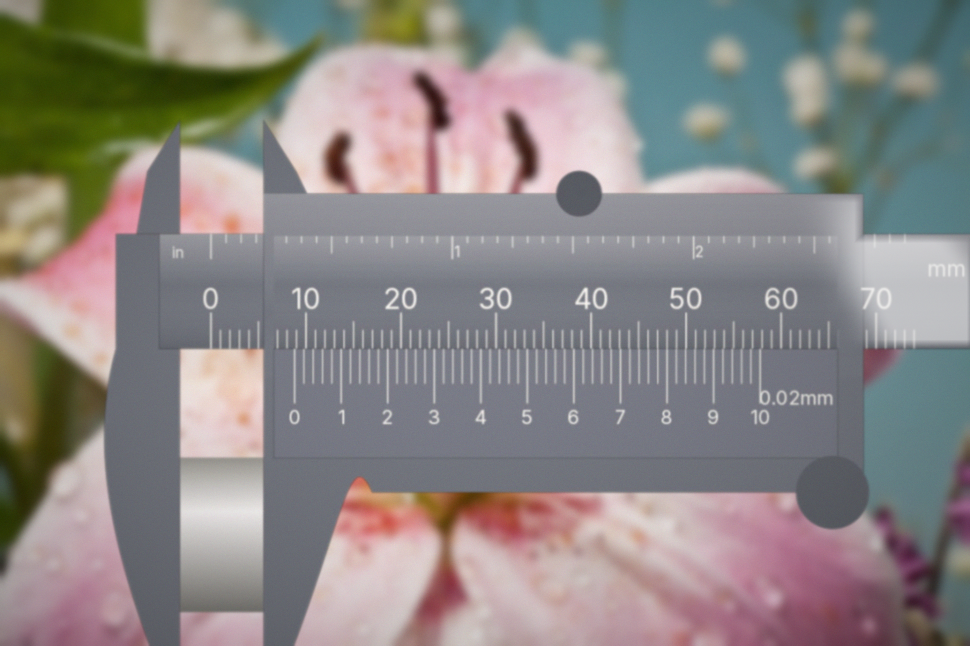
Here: 8.8 mm
